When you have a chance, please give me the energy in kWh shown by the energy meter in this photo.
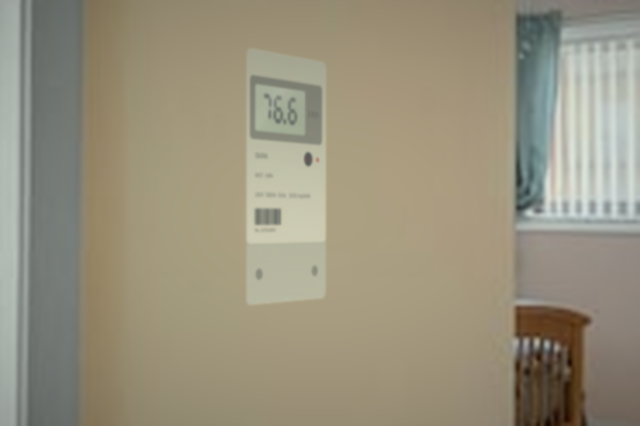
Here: 76.6 kWh
